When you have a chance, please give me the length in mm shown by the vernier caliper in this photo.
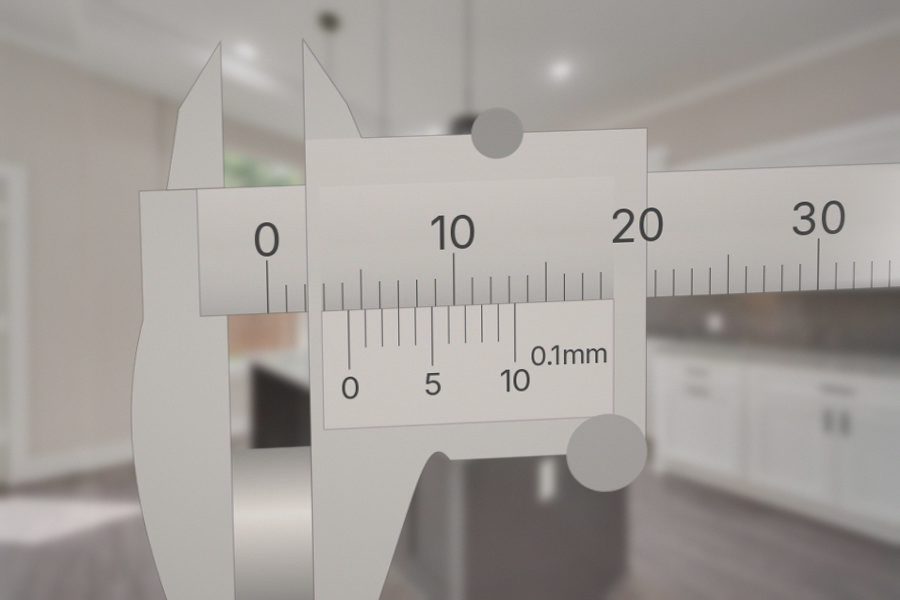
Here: 4.3 mm
